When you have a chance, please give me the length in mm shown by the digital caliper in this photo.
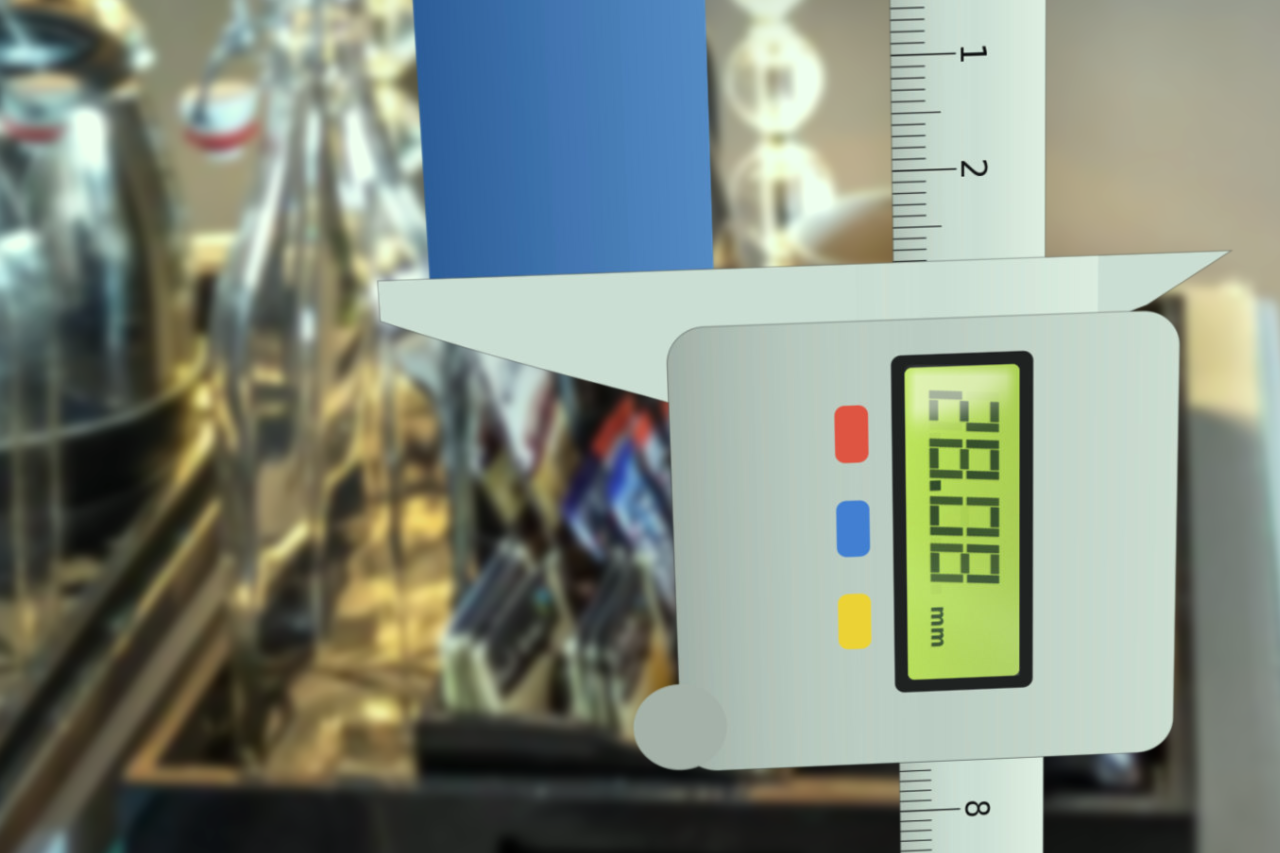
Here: 28.08 mm
